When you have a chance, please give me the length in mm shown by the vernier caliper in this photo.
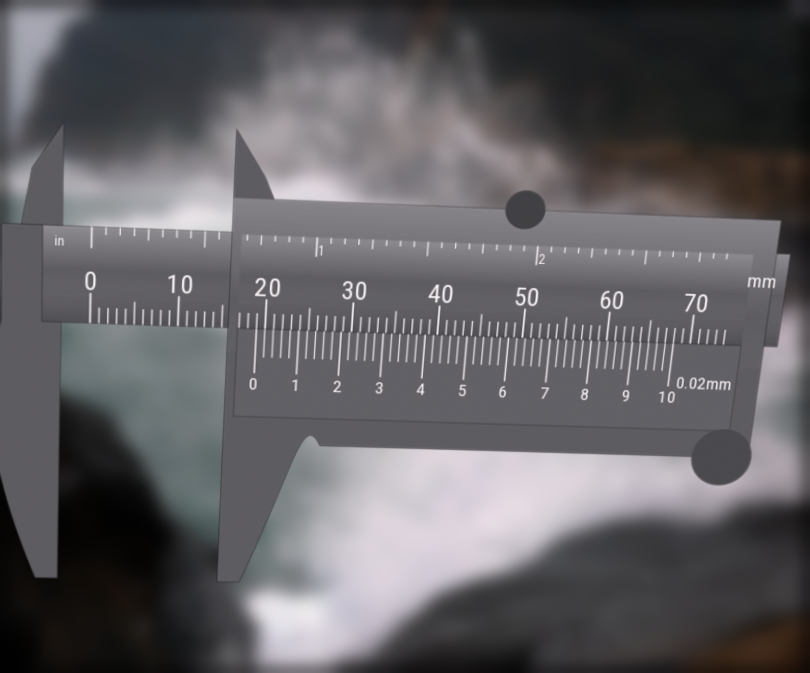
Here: 19.0 mm
